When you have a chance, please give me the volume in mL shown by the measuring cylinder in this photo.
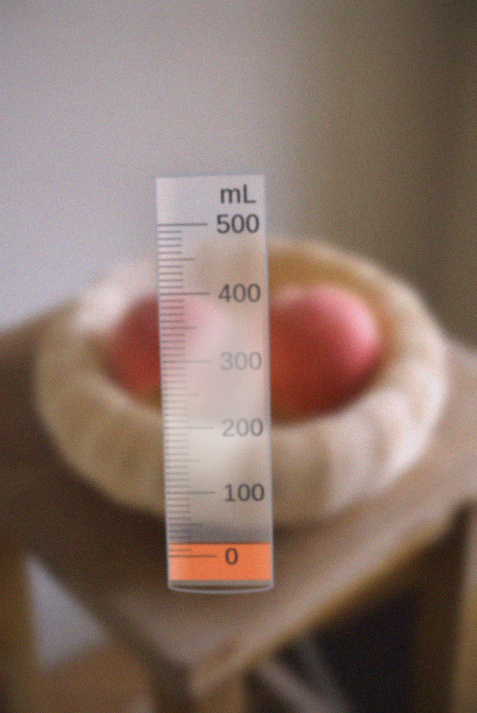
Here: 20 mL
